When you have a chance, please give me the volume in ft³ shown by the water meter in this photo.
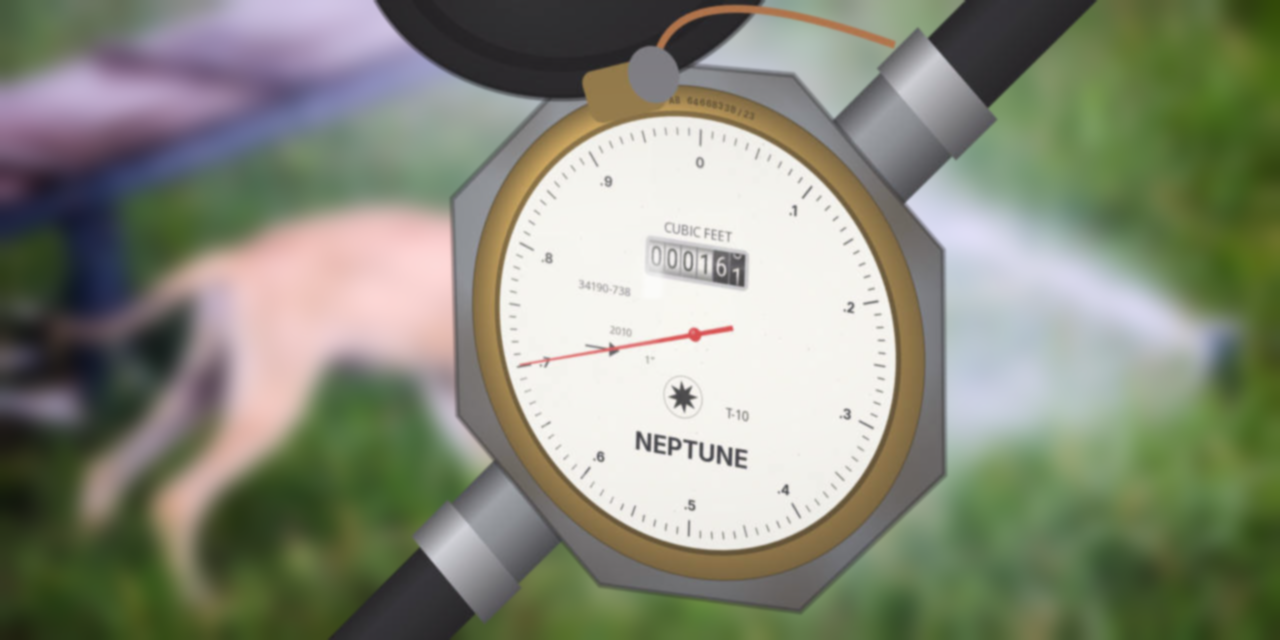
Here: 160.70 ft³
